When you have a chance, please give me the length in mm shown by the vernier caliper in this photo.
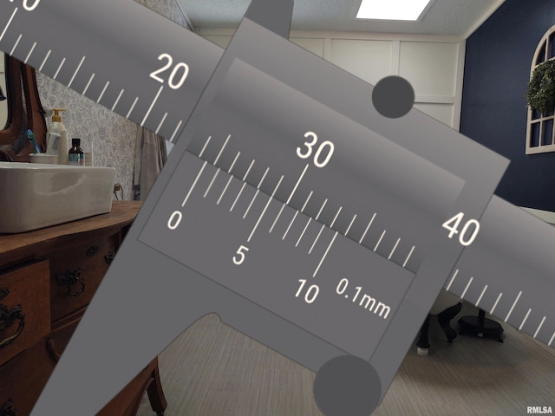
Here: 24.5 mm
